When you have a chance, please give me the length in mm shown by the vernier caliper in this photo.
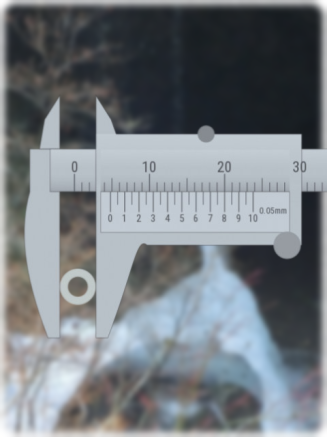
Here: 4.8 mm
